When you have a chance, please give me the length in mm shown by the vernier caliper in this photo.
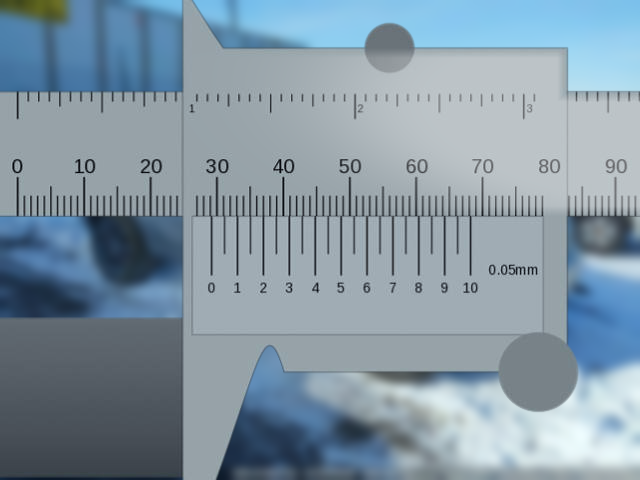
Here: 29.2 mm
